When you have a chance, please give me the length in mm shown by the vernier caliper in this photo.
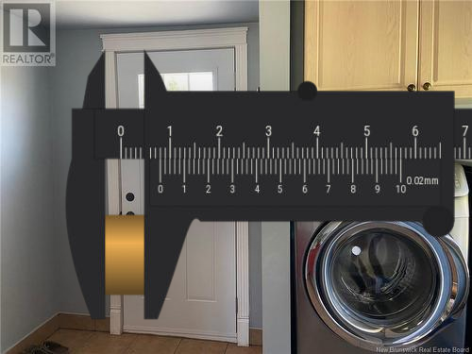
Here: 8.0 mm
